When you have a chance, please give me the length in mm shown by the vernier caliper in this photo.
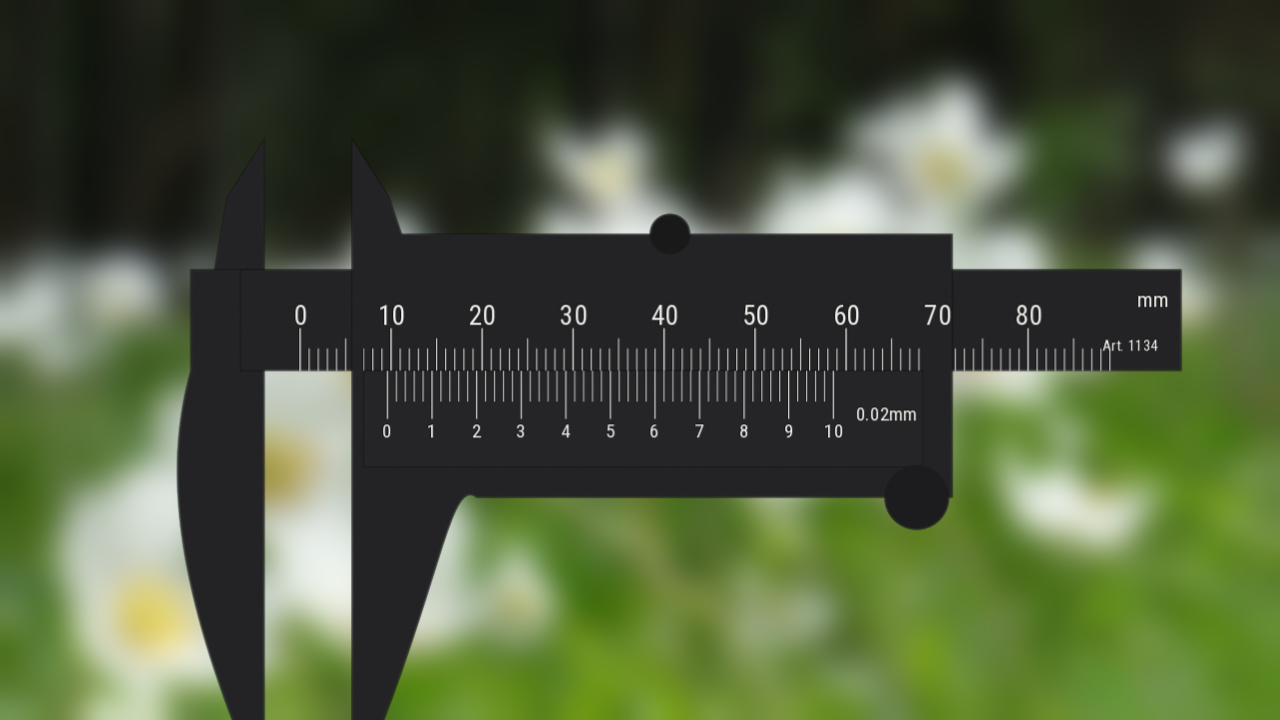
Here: 9.6 mm
